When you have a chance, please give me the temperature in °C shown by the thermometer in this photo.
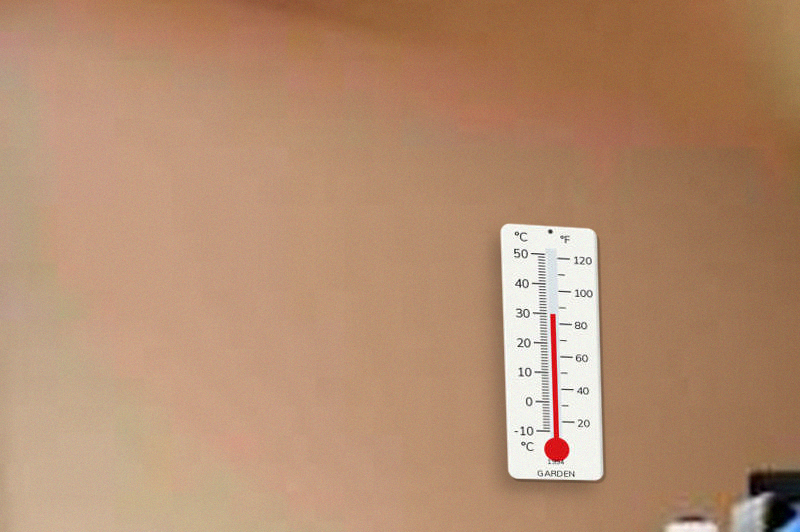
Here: 30 °C
